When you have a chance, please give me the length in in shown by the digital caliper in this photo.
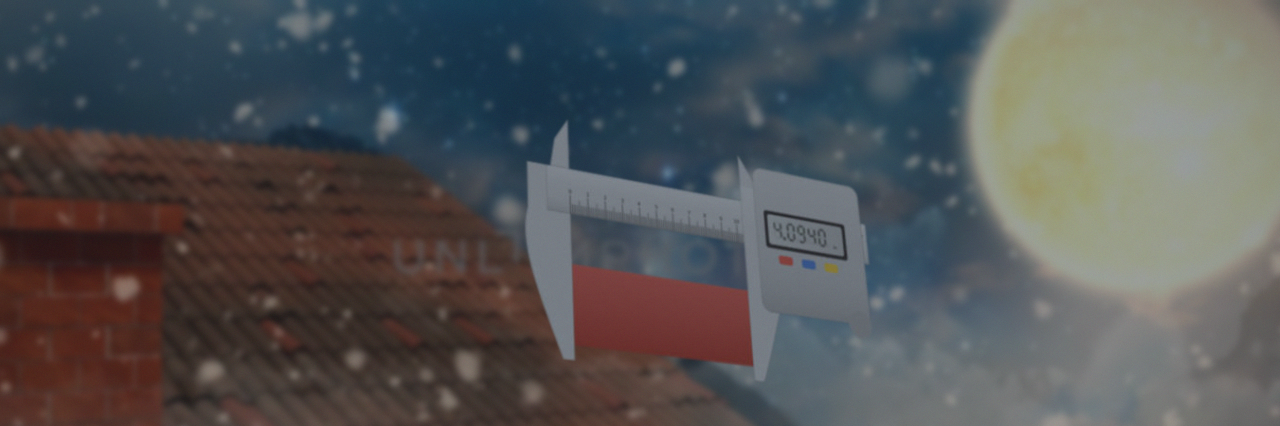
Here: 4.0940 in
